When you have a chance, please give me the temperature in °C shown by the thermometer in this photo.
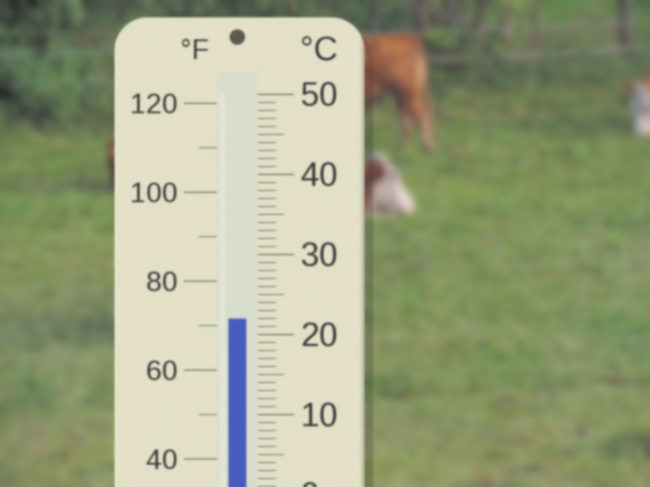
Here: 22 °C
